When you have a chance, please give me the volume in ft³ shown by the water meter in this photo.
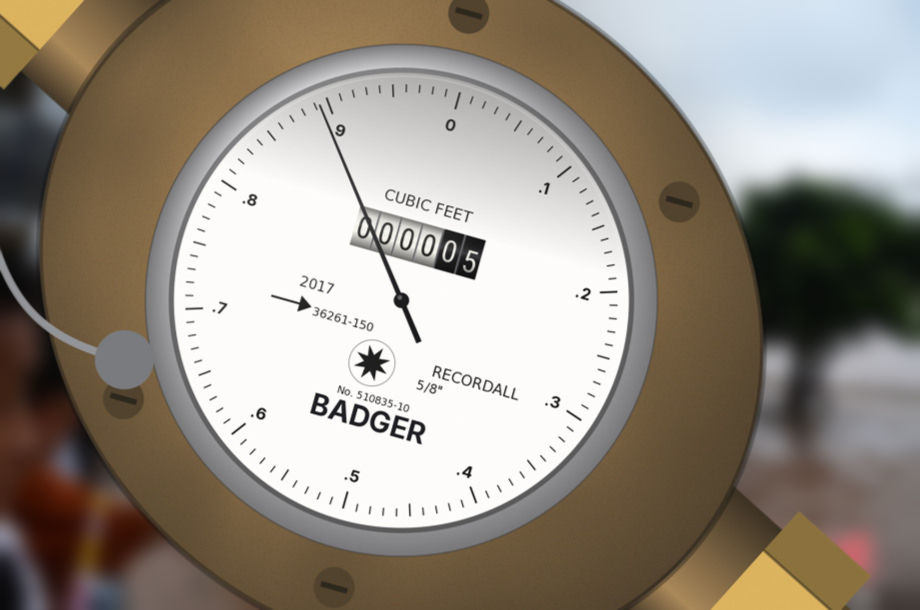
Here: 4.89 ft³
